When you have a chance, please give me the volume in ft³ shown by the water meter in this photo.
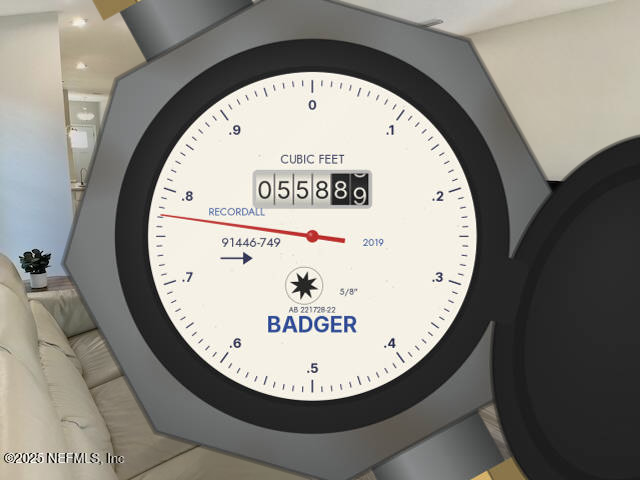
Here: 55888.77 ft³
